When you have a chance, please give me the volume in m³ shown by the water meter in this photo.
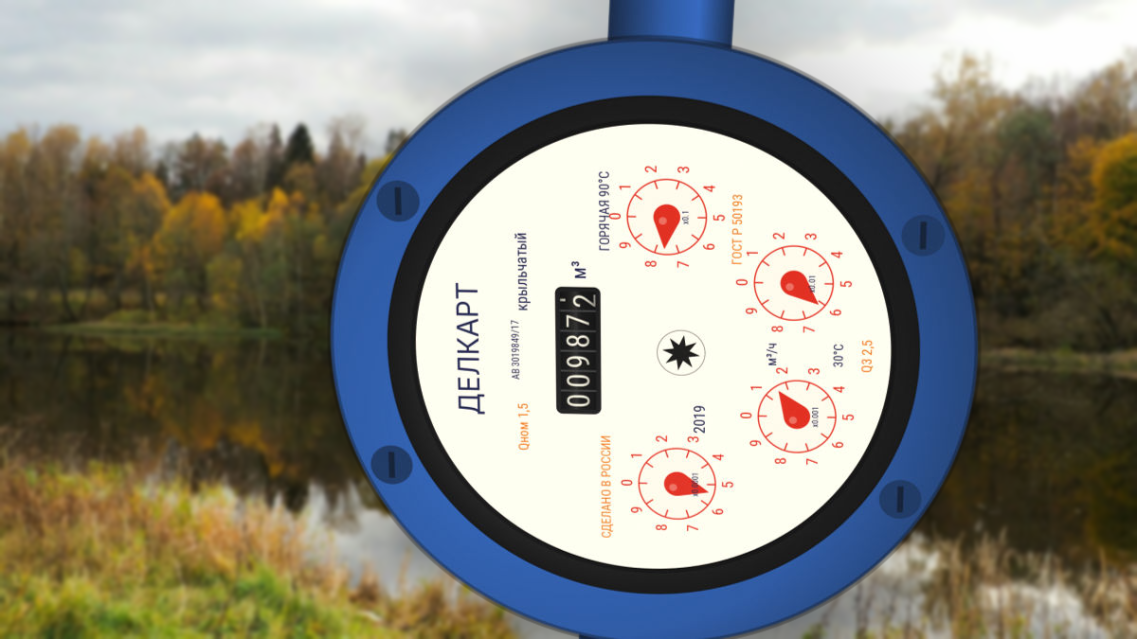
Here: 9871.7615 m³
